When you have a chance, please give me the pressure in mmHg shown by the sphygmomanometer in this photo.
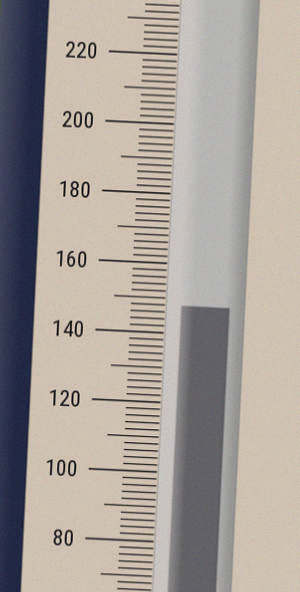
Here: 148 mmHg
